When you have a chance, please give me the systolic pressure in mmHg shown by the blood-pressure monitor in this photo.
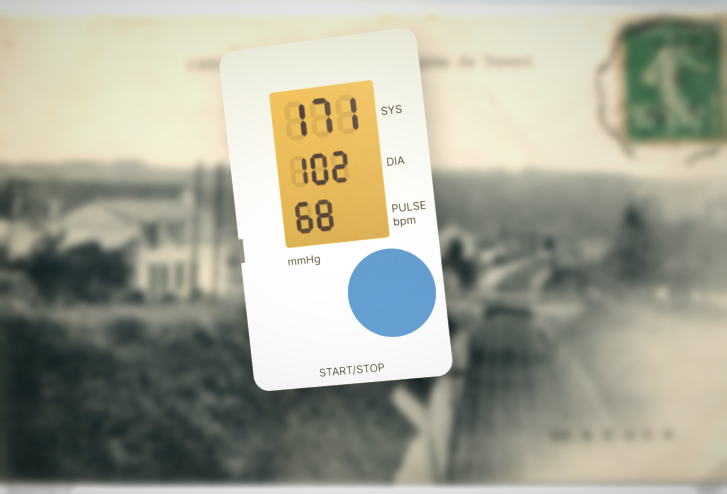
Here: 171 mmHg
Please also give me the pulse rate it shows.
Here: 68 bpm
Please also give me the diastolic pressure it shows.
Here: 102 mmHg
